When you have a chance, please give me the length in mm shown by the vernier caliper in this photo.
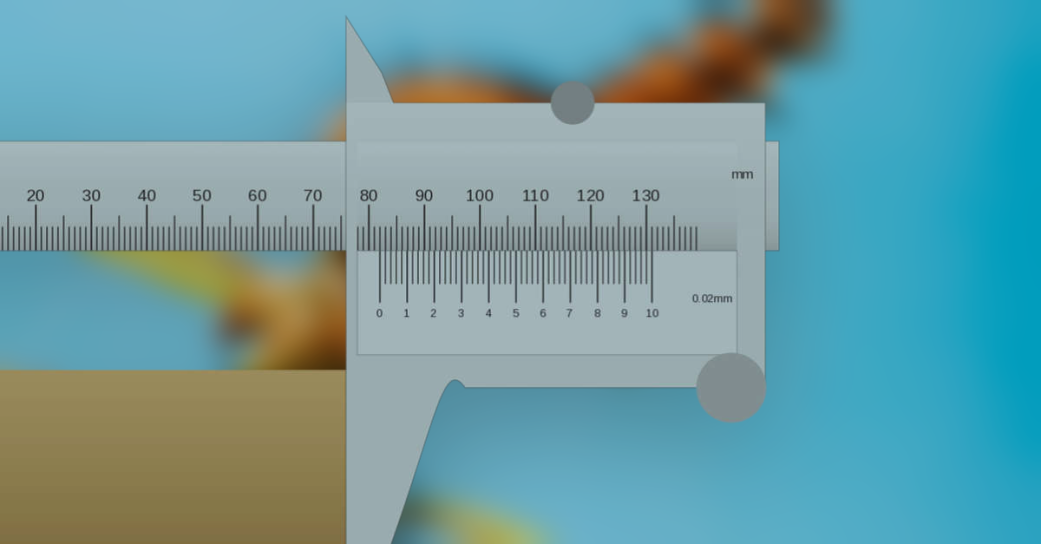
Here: 82.0 mm
